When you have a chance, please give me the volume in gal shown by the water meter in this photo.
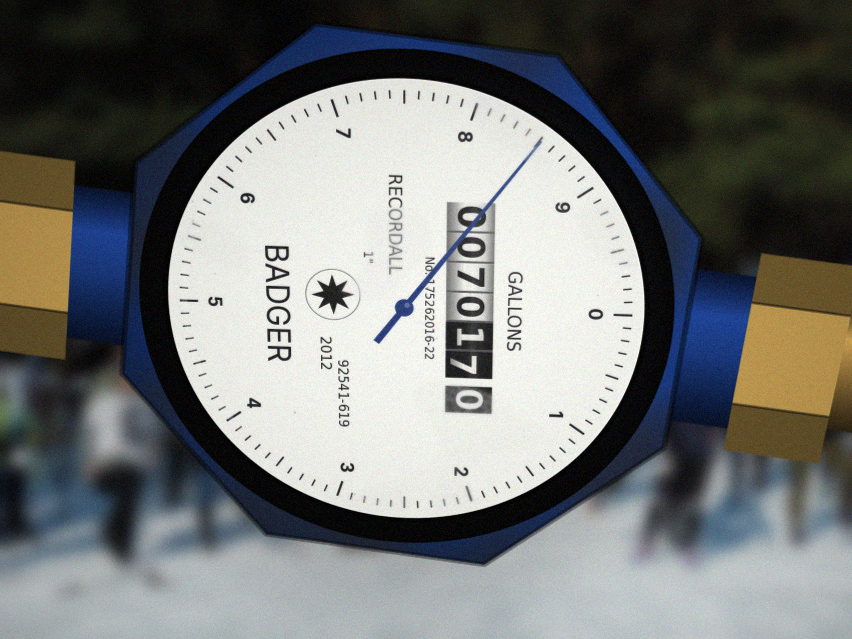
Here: 70168.5 gal
